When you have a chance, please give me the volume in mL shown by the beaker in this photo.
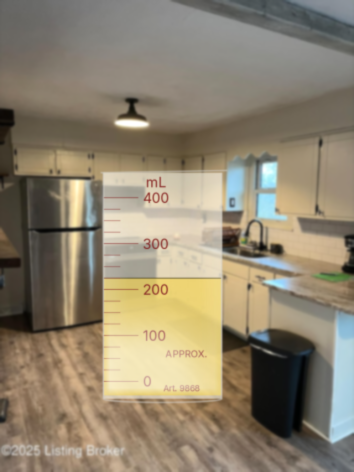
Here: 225 mL
